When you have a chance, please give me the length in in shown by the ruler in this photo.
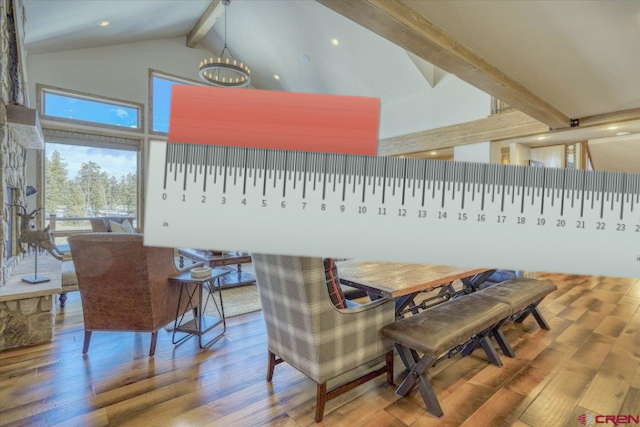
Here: 10.5 in
